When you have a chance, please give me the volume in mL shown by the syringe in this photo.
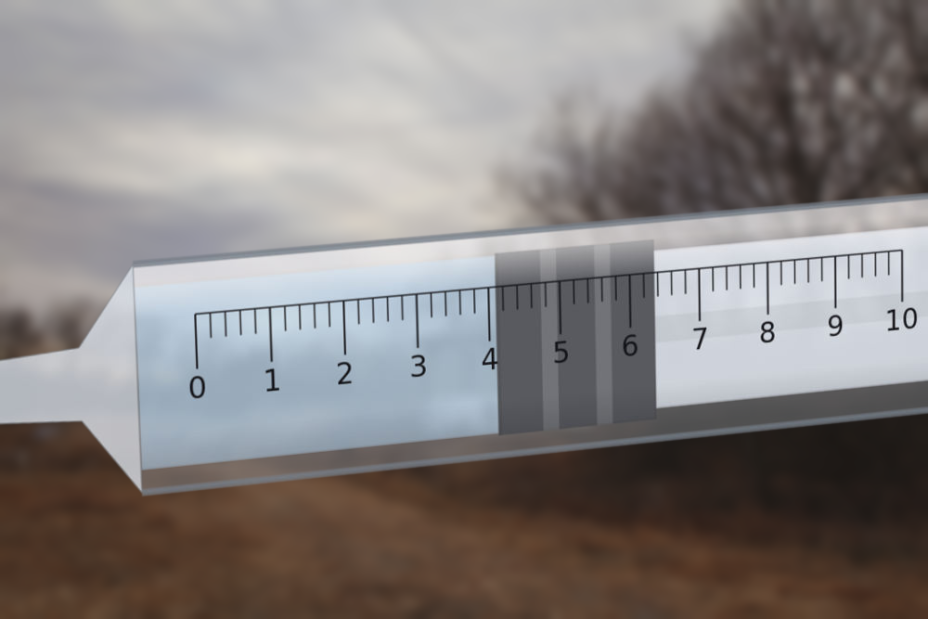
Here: 4.1 mL
